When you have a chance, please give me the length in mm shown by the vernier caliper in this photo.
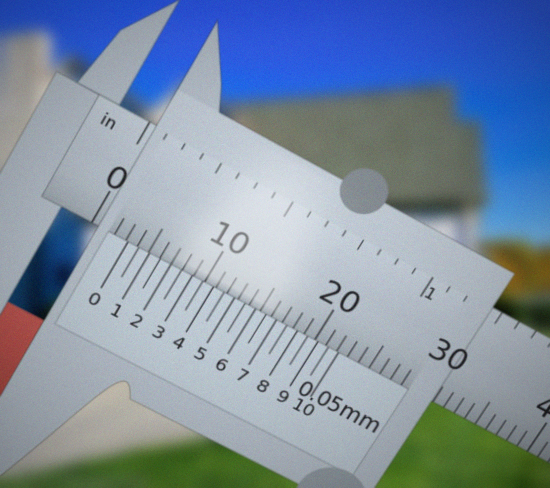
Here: 3.2 mm
